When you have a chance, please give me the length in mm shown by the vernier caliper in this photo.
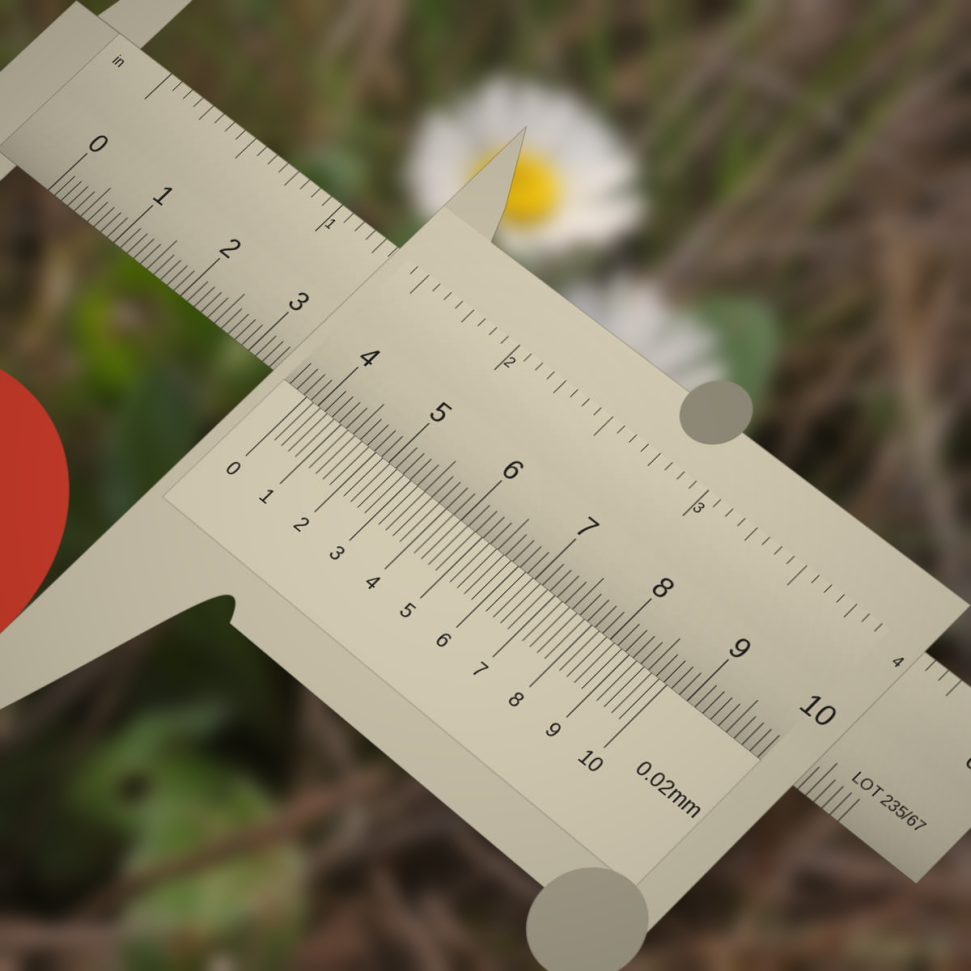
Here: 38.4 mm
